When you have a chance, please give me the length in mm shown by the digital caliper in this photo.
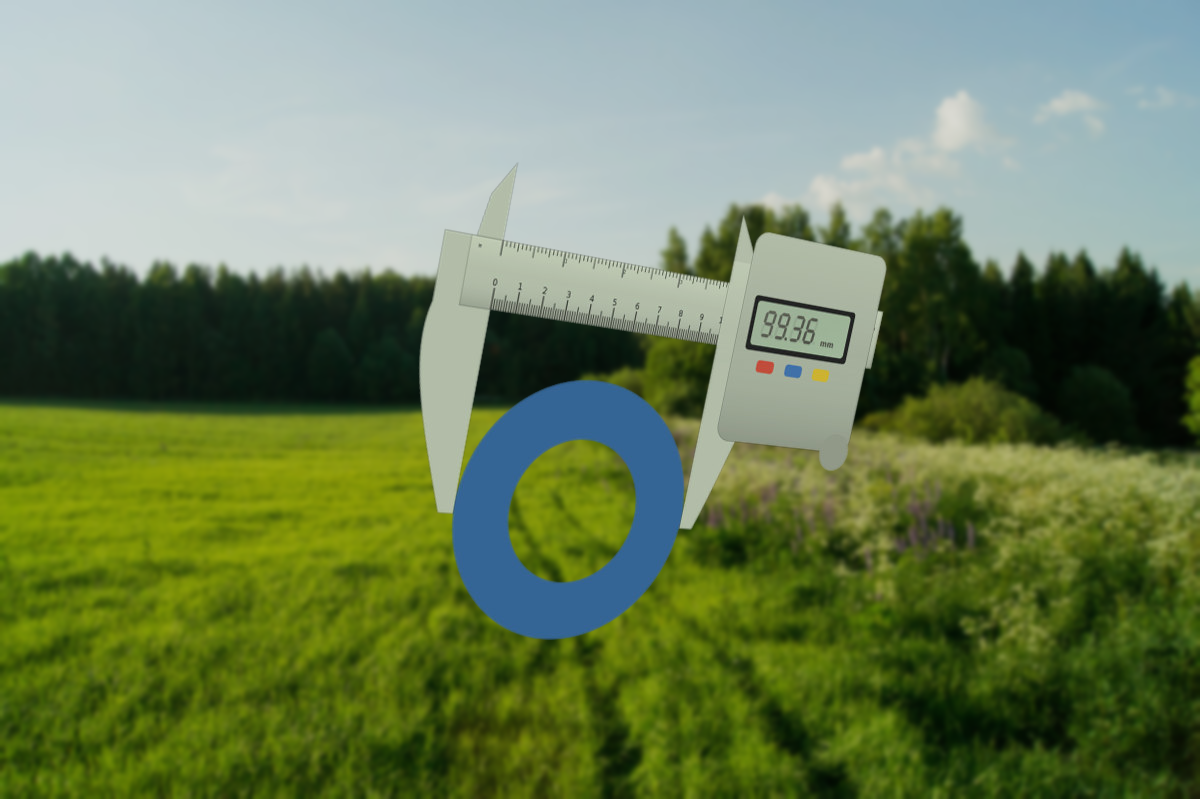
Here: 99.36 mm
